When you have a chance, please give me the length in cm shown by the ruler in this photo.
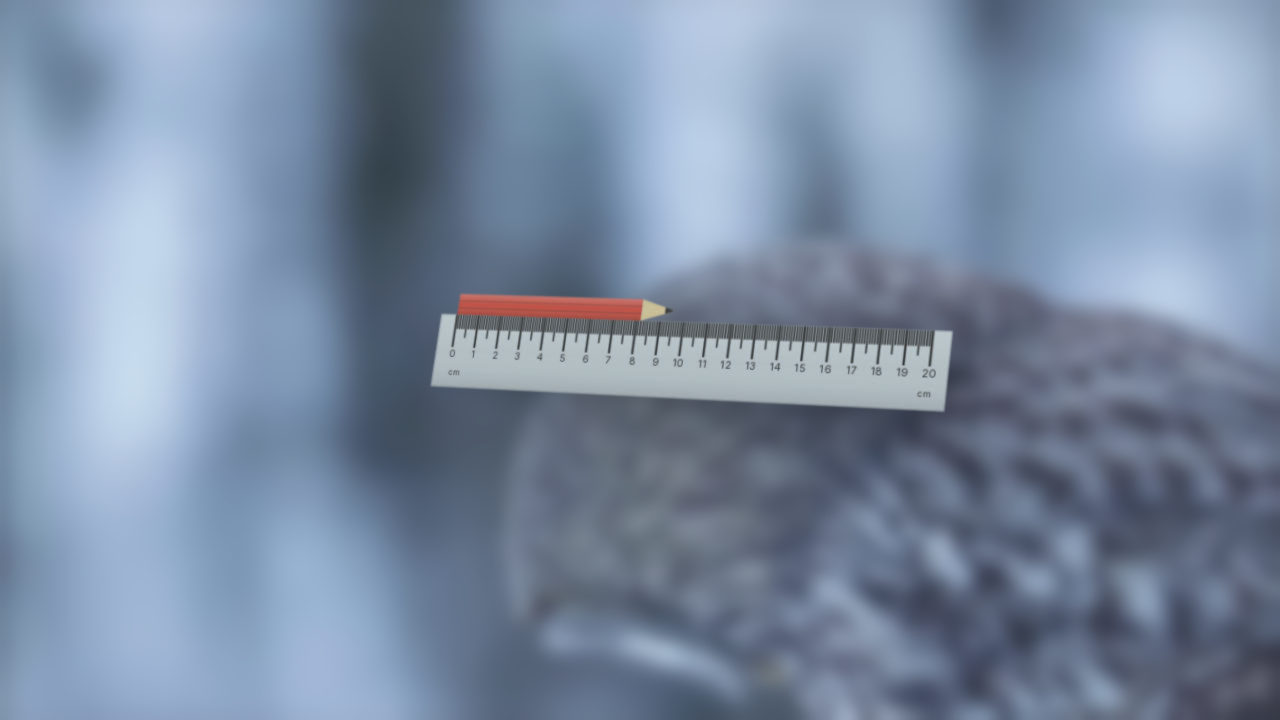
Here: 9.5 cm
